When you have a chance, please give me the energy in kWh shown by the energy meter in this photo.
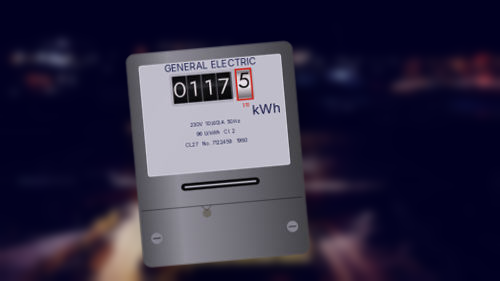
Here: 117.5 kWh
